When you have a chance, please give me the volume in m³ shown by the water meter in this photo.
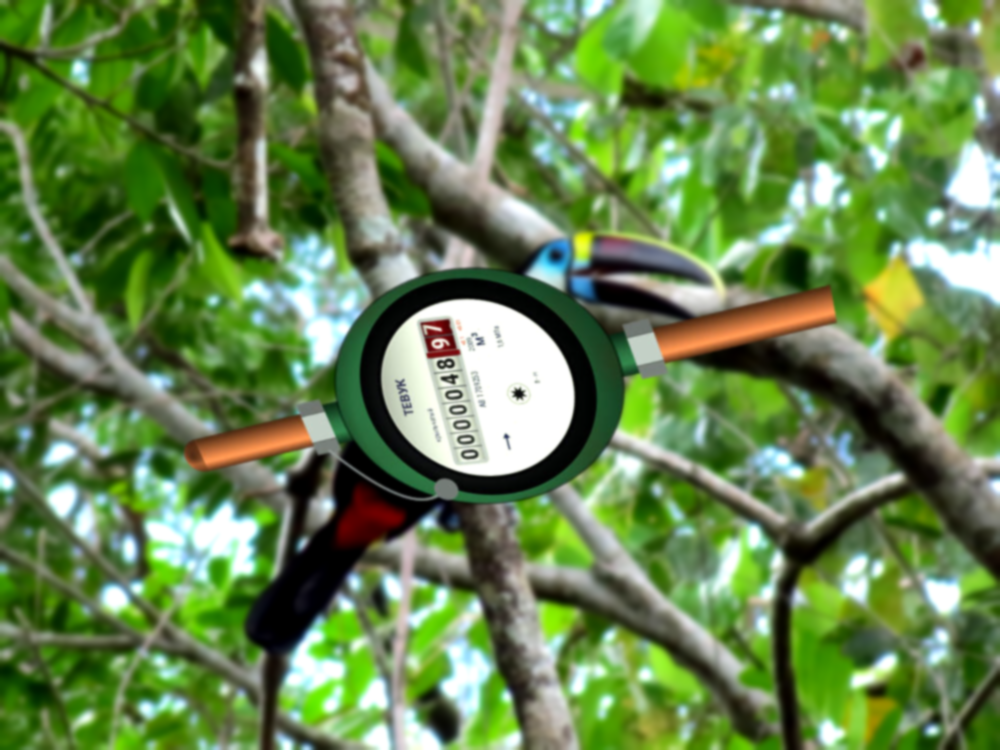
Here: 48.97 m³
